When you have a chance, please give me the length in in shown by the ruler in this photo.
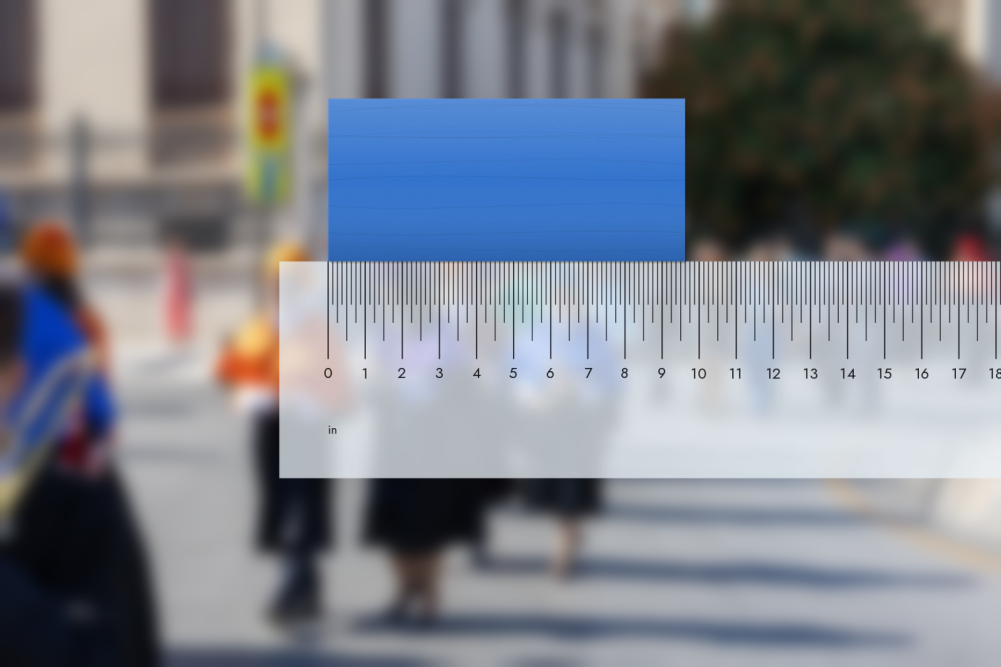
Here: 9.625 in
